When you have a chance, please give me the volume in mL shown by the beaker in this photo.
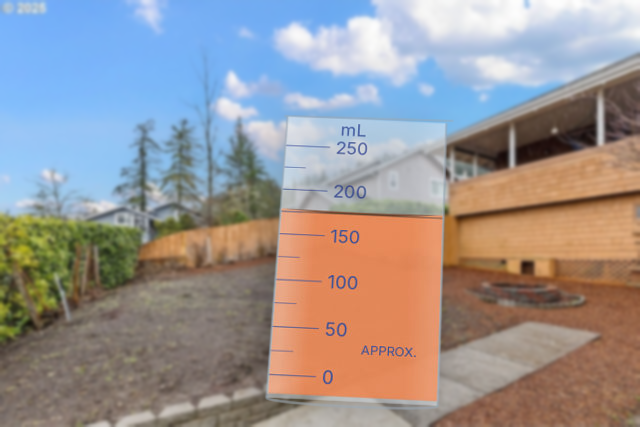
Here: 175 mL
